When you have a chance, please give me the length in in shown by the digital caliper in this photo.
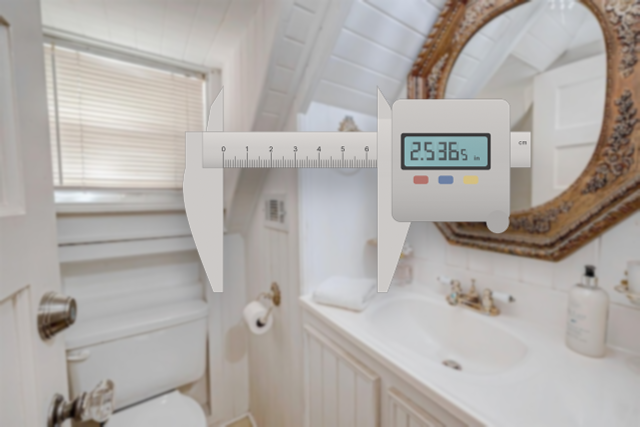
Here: 2.5365 in
